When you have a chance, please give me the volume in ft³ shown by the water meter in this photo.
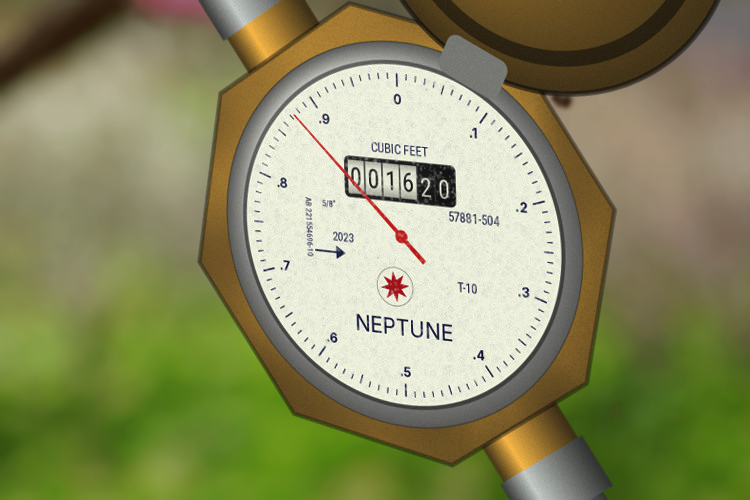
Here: 1619.87 ft³
